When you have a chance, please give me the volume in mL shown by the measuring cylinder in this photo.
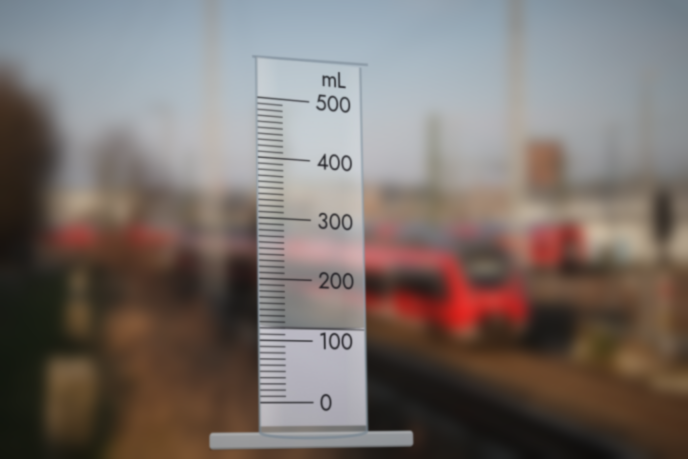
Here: 120 mL
